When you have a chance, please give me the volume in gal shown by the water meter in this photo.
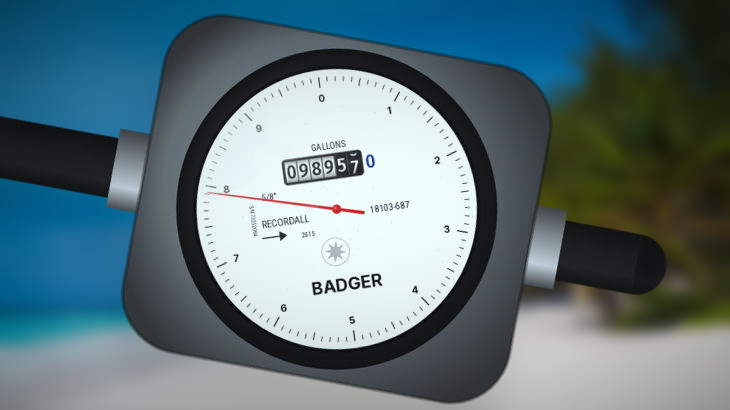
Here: 989567.9 gal
